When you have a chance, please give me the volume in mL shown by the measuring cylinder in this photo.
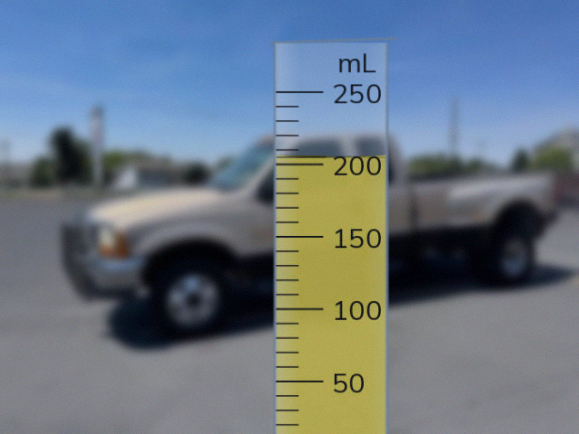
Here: 205 mL
